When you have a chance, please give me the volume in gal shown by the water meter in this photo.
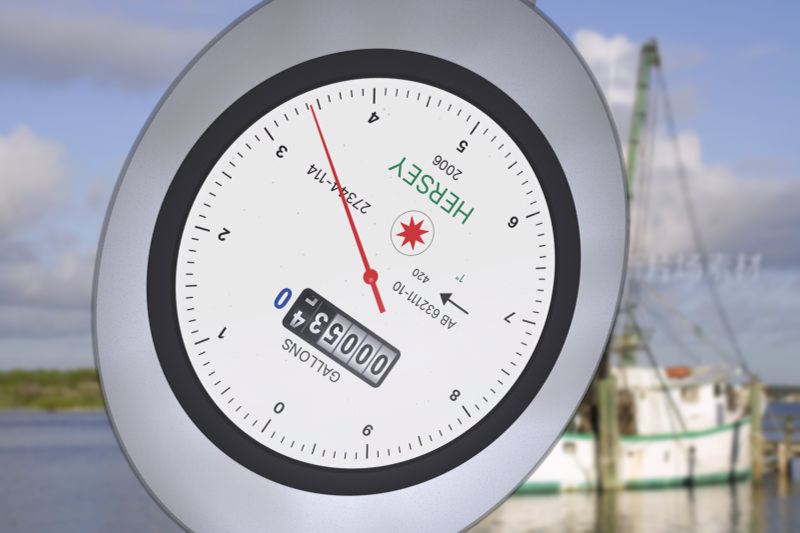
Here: 5343.4 gal
